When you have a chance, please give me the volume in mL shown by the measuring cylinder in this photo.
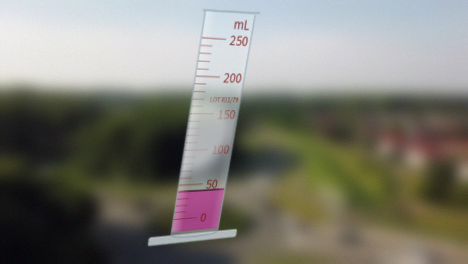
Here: 40 mL
